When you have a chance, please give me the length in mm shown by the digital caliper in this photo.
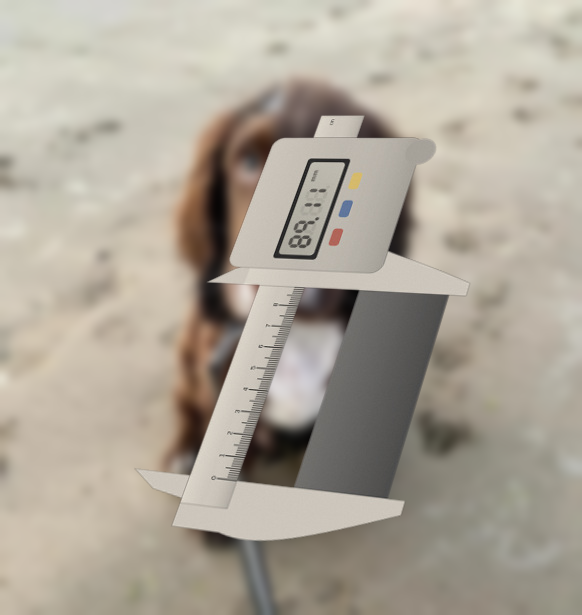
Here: 89.11 mm
